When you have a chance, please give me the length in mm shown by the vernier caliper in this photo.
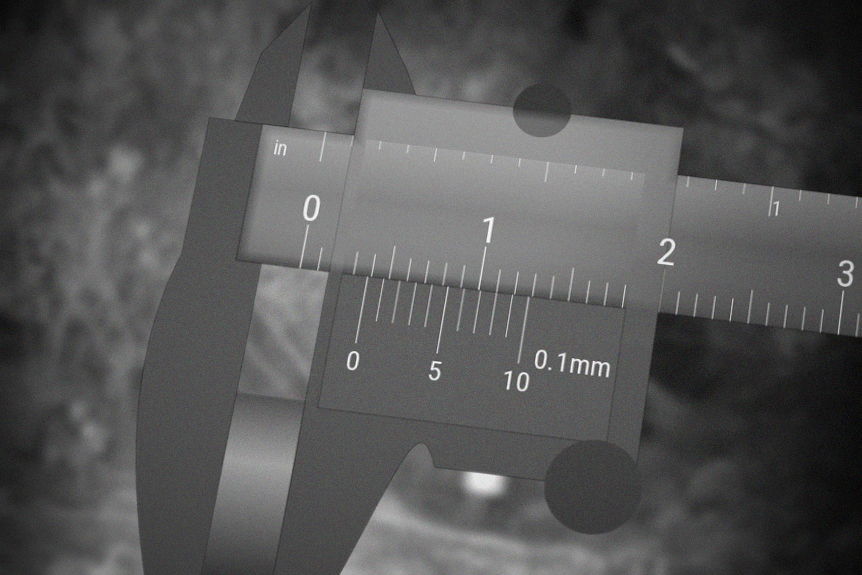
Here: 3.8 mm
